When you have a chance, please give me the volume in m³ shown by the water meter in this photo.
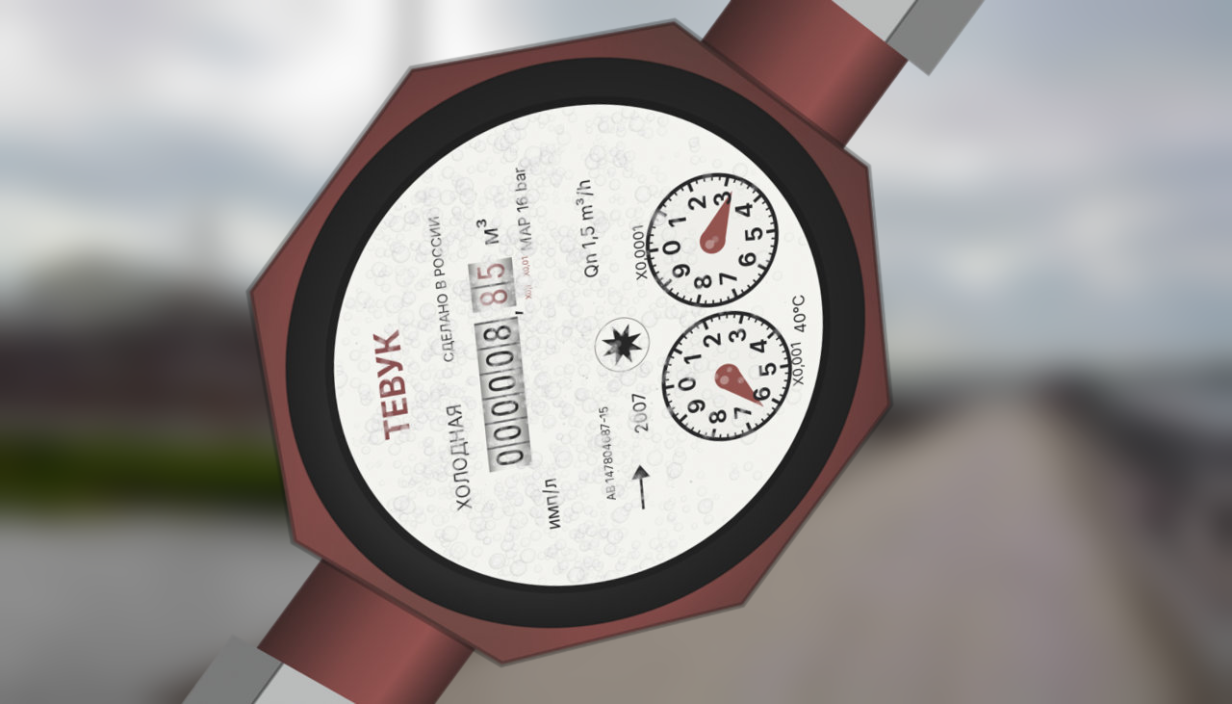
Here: 8.8563 m³
